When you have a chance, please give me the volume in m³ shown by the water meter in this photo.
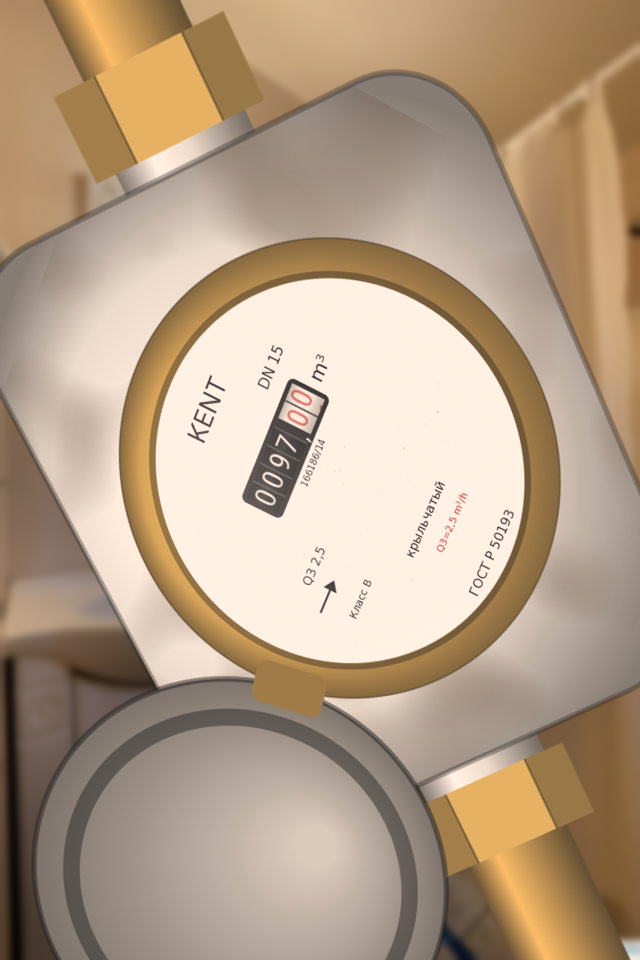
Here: 97.00 m³
